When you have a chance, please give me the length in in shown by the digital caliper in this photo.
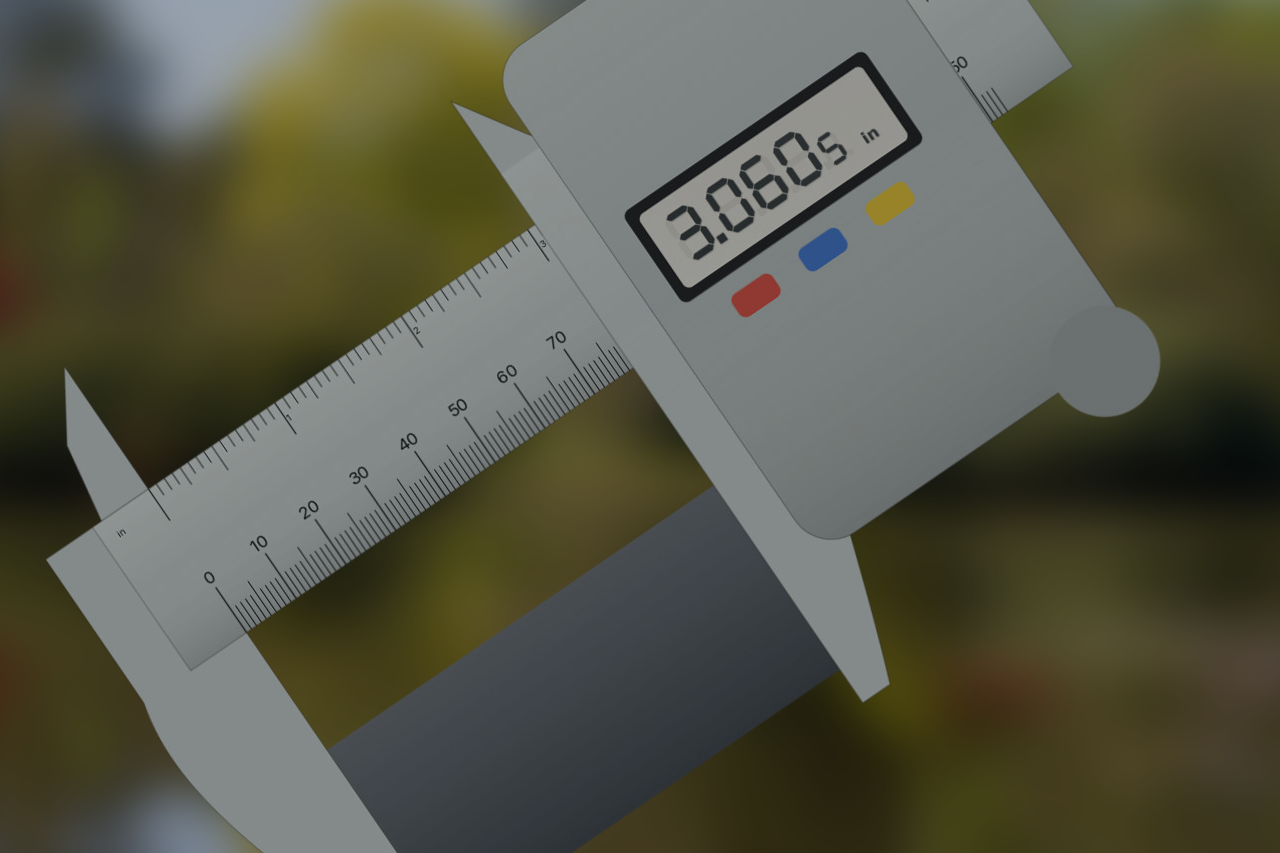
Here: 3.0605 in
